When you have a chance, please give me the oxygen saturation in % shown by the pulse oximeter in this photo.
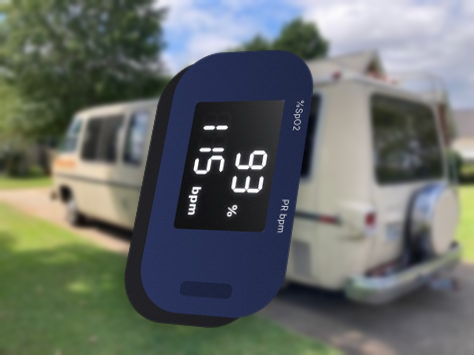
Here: 93 %
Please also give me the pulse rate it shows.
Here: 115 bpm
